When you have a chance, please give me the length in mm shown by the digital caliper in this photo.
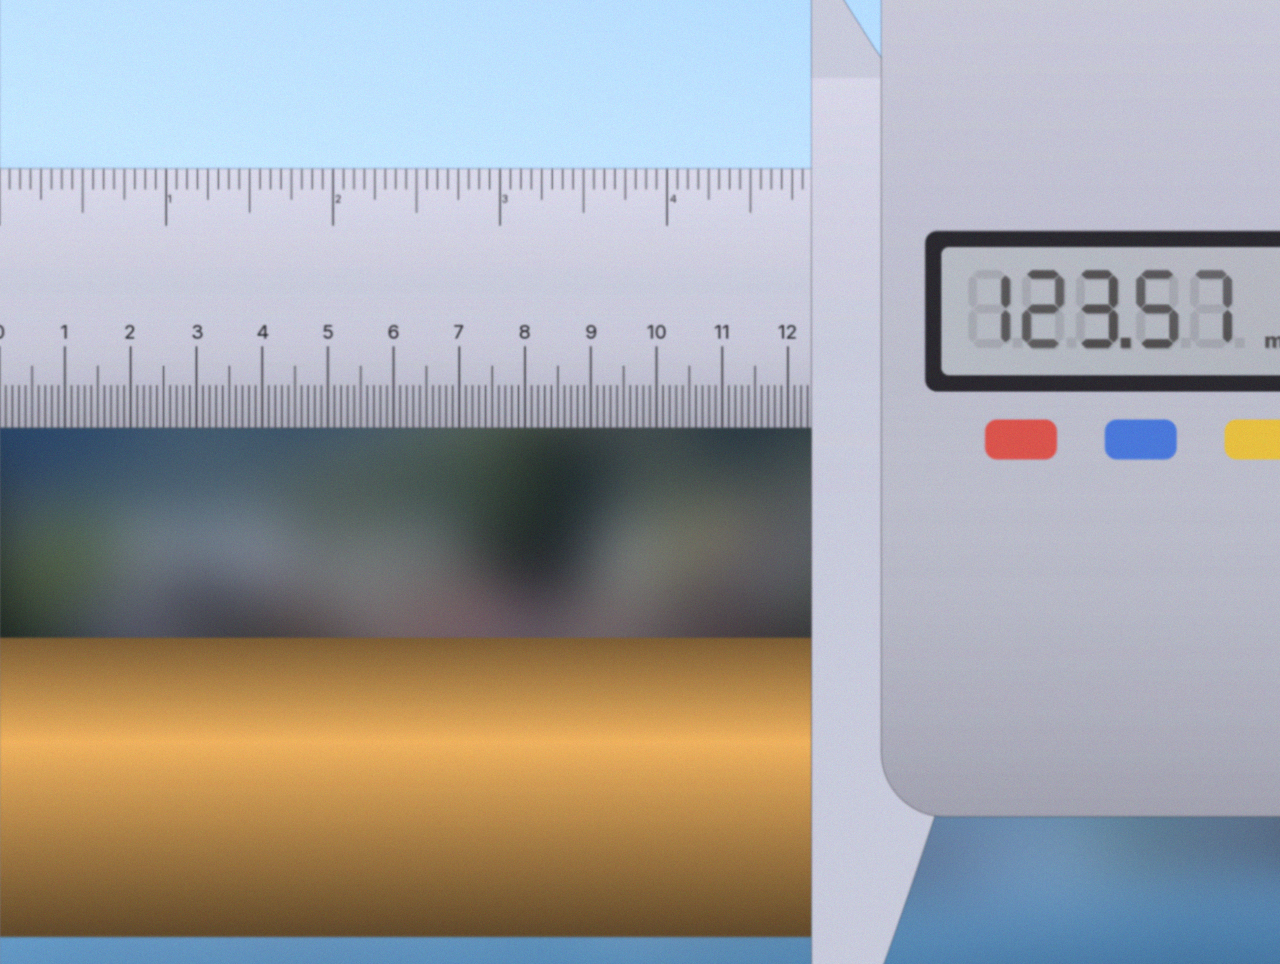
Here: 123.57 mm
